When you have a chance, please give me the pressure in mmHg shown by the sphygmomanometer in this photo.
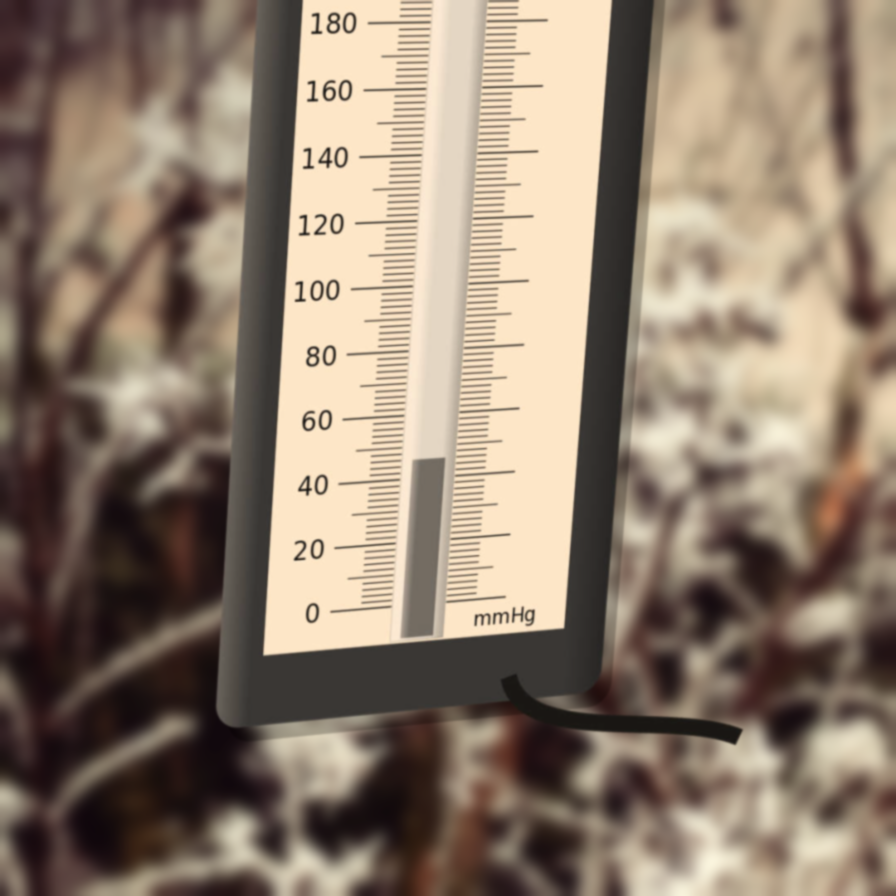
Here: 46 mmHg
